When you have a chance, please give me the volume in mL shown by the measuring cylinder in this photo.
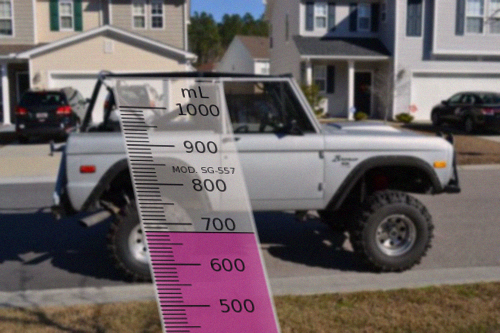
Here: 680 mL
